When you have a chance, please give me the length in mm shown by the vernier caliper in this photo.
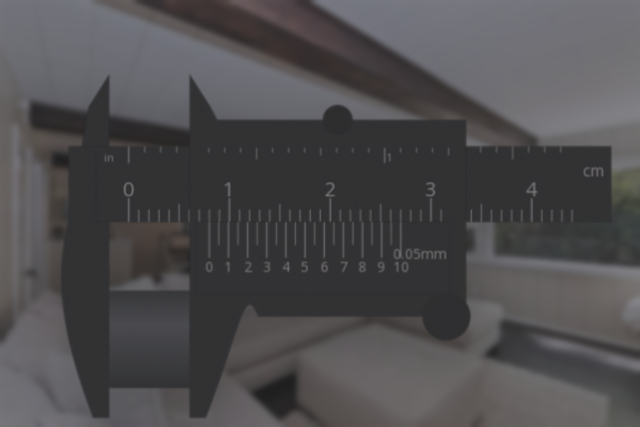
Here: 8.0 mm
